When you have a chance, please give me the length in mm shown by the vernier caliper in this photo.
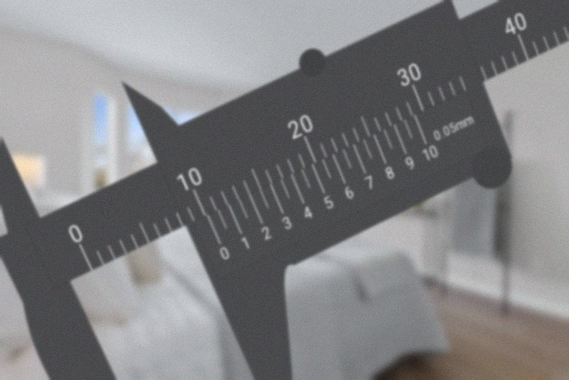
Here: 10.2 mm
